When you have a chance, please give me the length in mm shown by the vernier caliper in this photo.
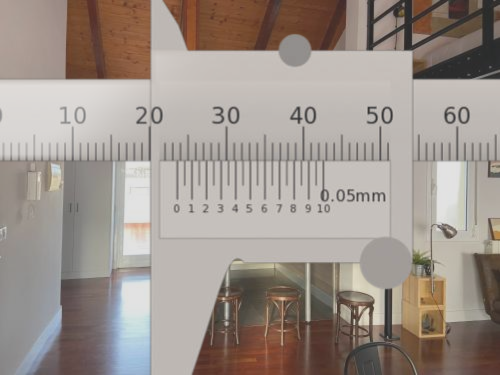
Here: 23.6 mm
